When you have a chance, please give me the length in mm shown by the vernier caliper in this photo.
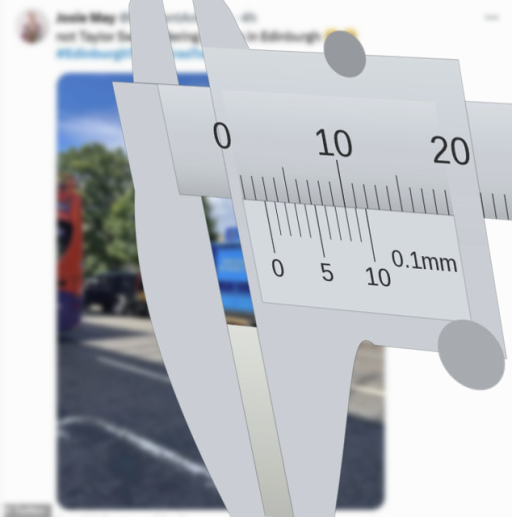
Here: 2.8 mm
